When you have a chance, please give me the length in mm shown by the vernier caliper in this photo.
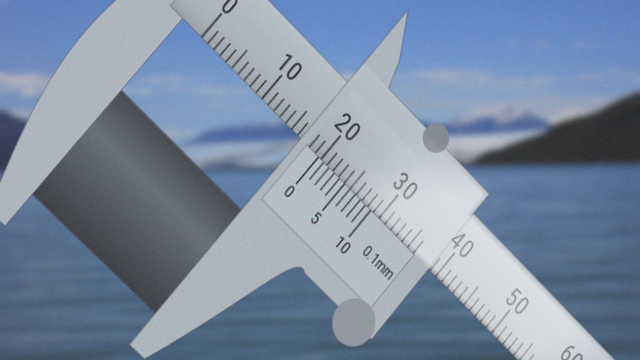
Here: 19.6 mm
